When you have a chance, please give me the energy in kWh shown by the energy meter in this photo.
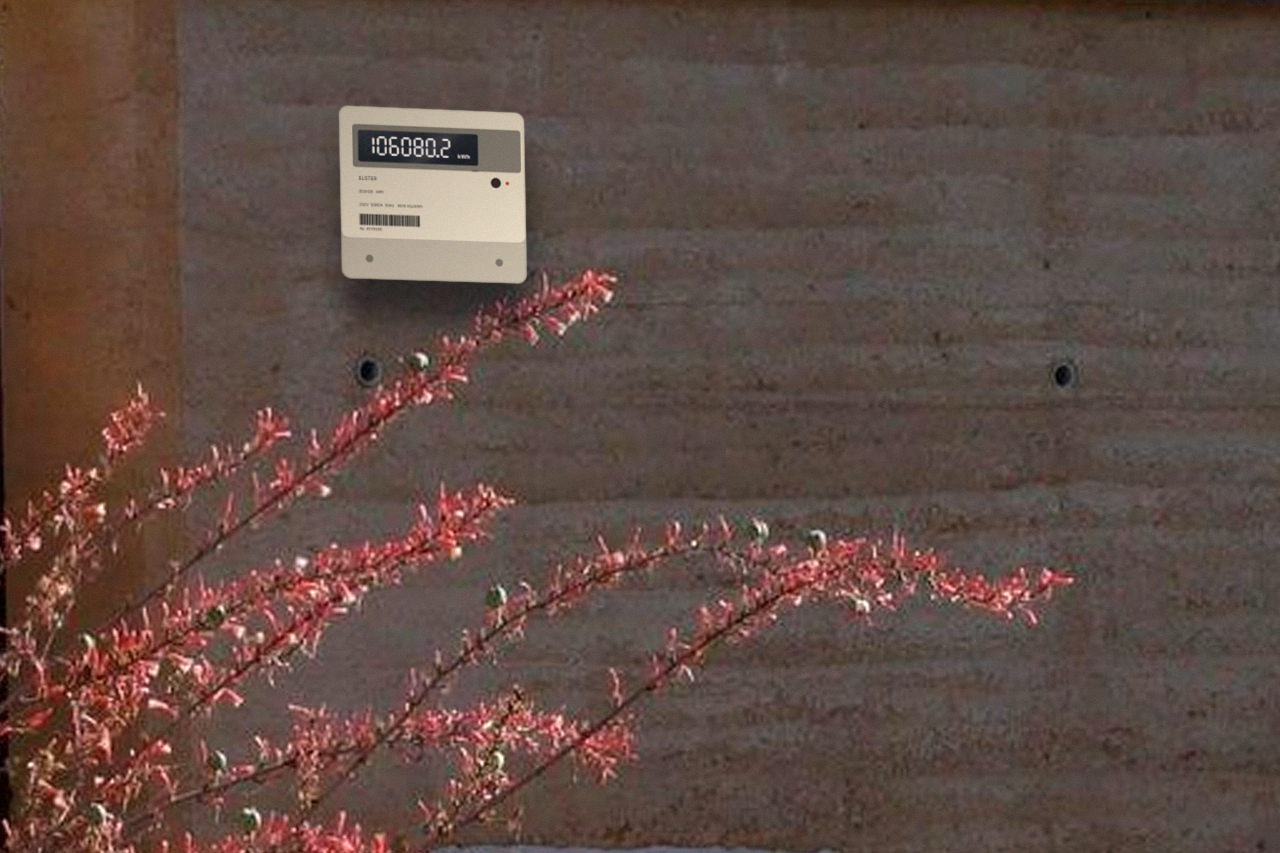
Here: 106080.2 kWh
